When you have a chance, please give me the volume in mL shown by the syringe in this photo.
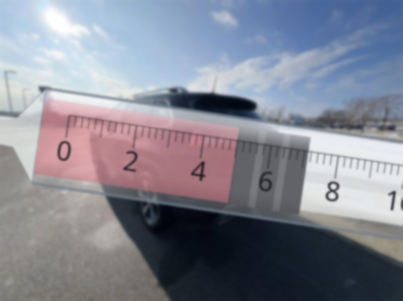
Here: 5 mL
